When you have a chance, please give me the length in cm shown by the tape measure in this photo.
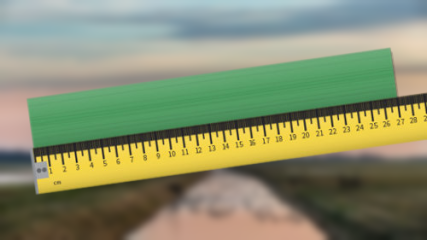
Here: 27 cm
